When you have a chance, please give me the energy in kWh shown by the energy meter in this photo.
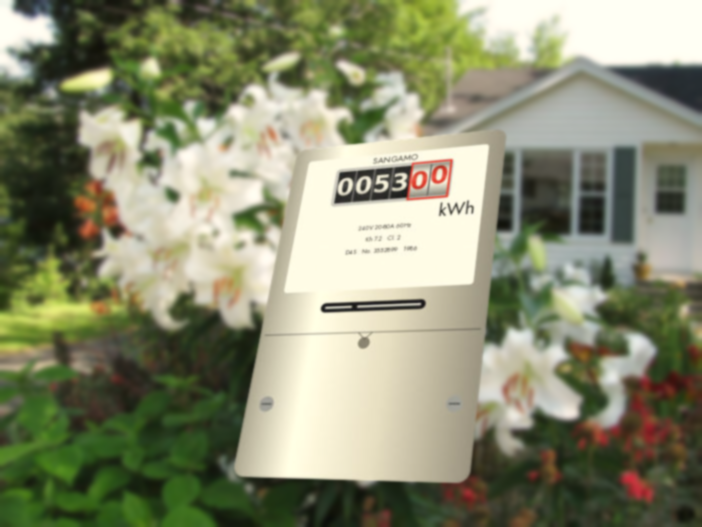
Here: 53.00 kWh
